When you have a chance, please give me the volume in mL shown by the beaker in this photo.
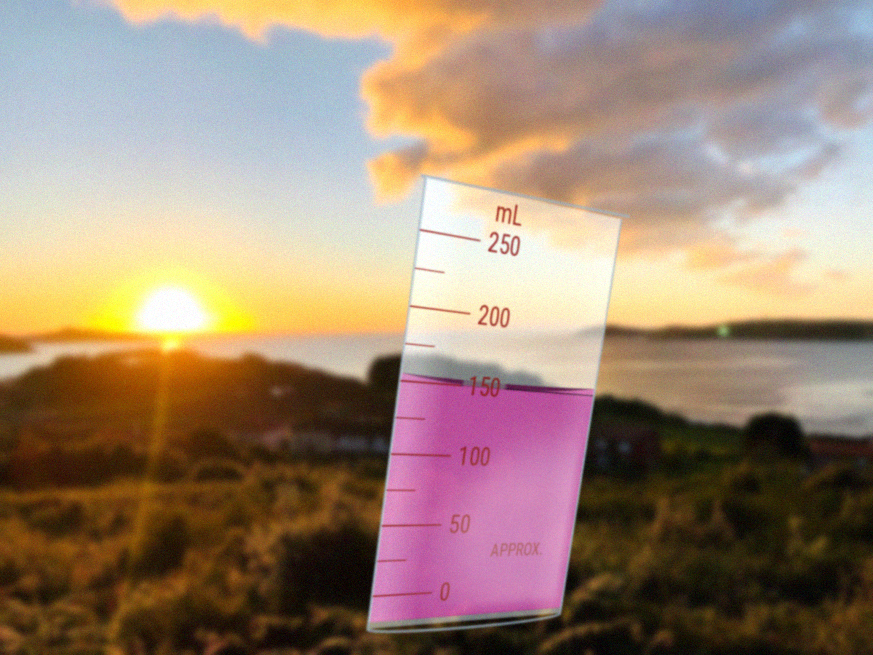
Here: 150 mL
